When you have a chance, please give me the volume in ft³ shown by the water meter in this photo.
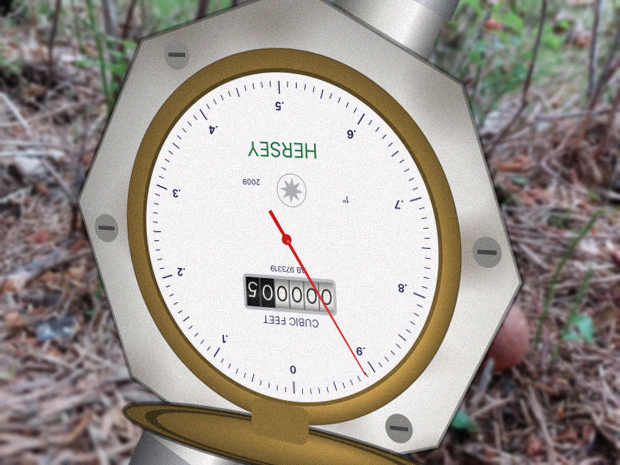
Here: 4.91 ft³
